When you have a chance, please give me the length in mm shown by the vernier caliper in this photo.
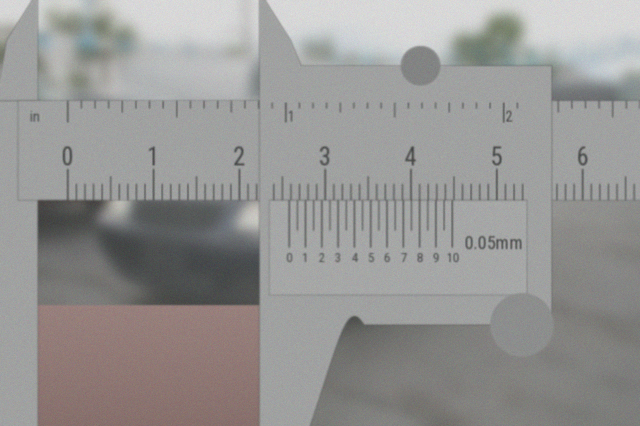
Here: 25.8 mm
